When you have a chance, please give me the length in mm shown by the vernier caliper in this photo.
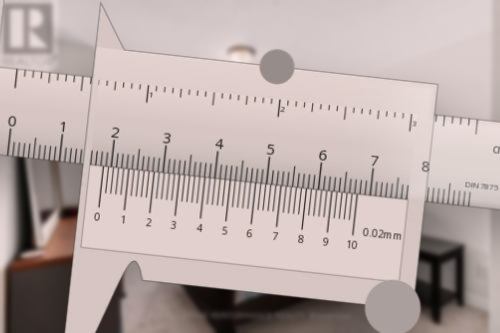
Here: 18.5 mm
